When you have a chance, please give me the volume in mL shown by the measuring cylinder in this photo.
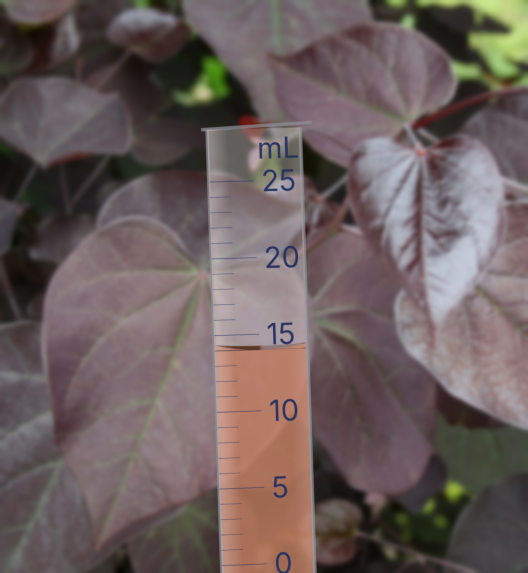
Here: 14 mL
